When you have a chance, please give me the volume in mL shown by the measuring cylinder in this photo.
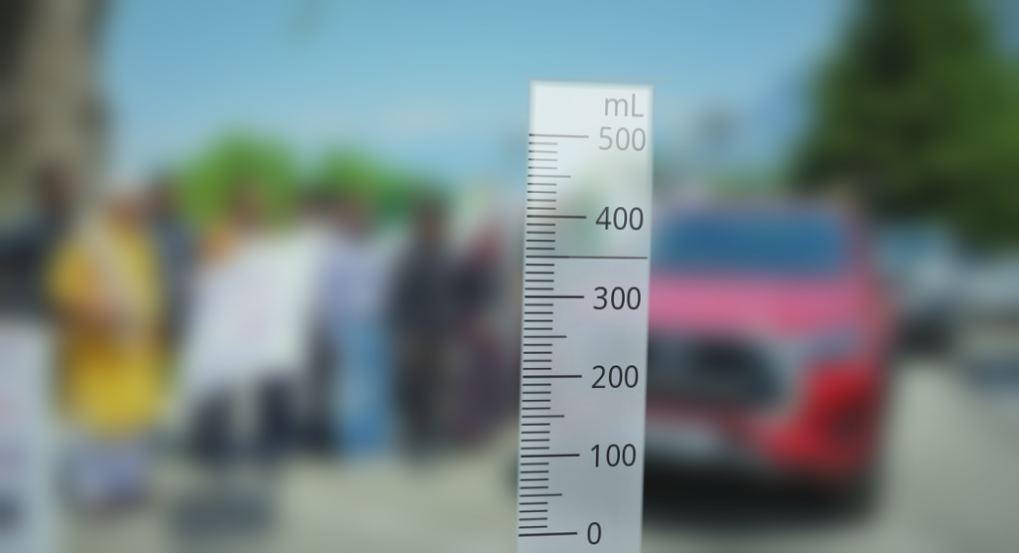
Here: 350 mL
